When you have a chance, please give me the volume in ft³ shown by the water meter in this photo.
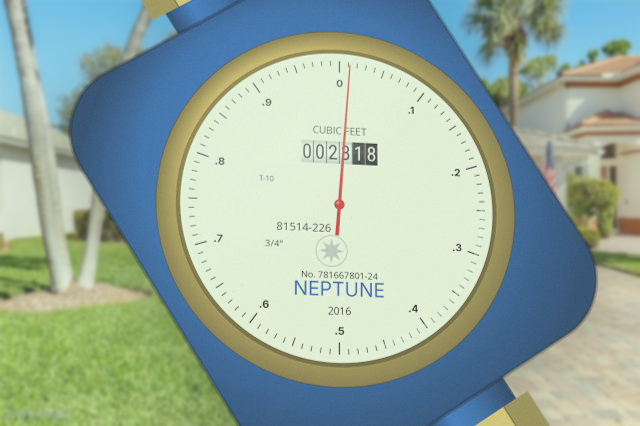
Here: 2318.01 ft³
